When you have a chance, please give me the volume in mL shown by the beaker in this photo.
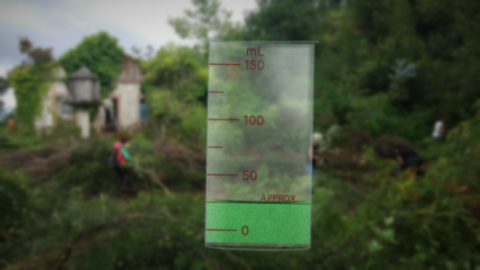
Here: 25 mL
